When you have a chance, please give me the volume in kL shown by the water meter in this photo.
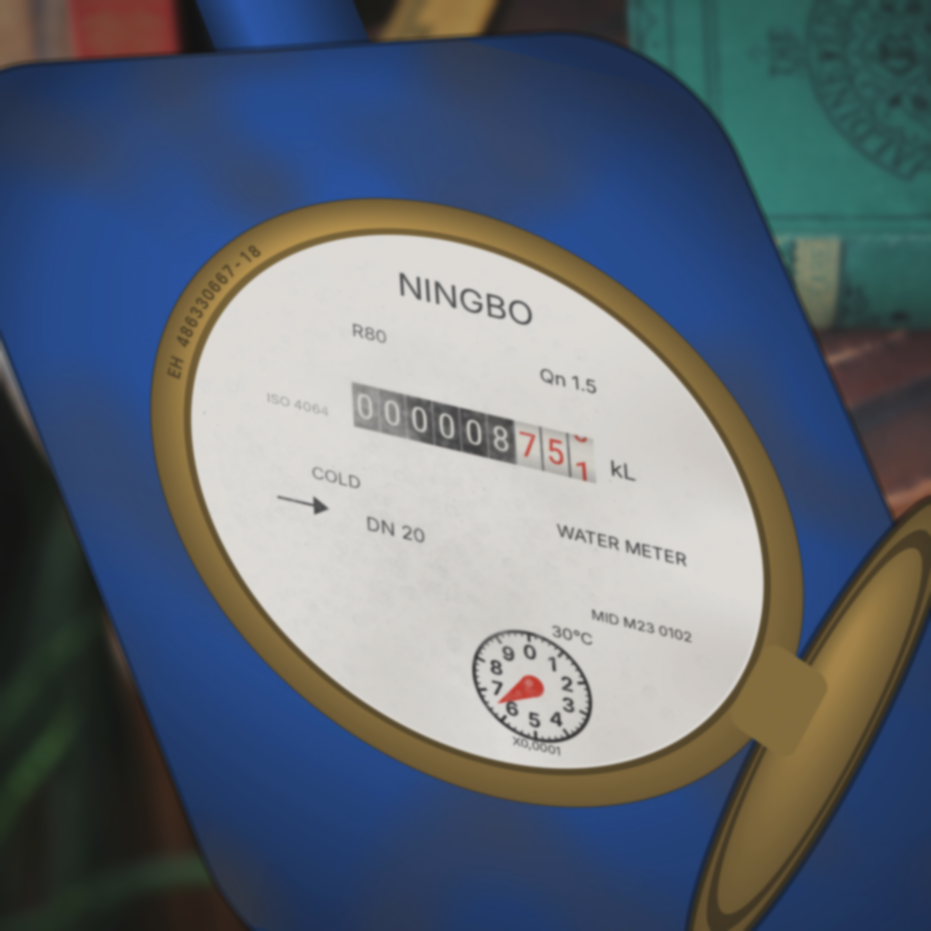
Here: 8.7506 kL
